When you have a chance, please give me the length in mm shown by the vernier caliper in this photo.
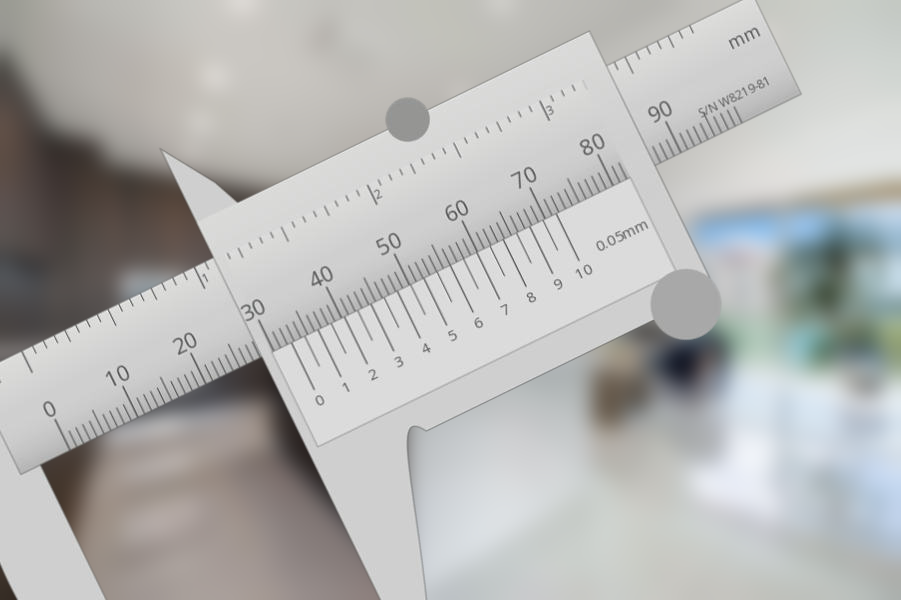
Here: 32.6 mm
